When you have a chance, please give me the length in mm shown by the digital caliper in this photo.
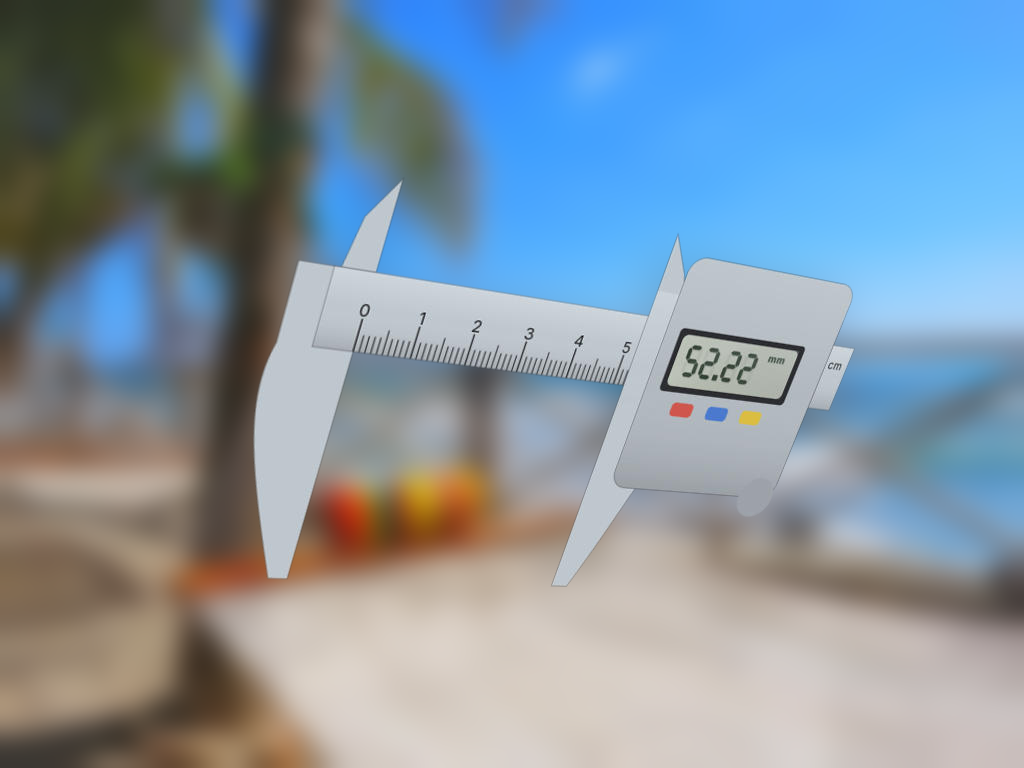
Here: 52.22 mm
